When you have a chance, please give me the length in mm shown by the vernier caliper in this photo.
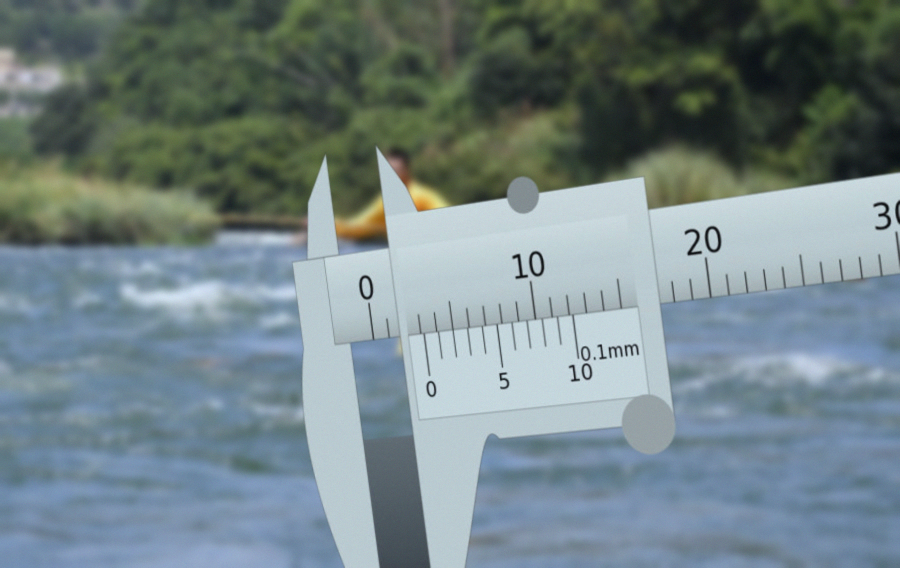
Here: 3.2 mm
